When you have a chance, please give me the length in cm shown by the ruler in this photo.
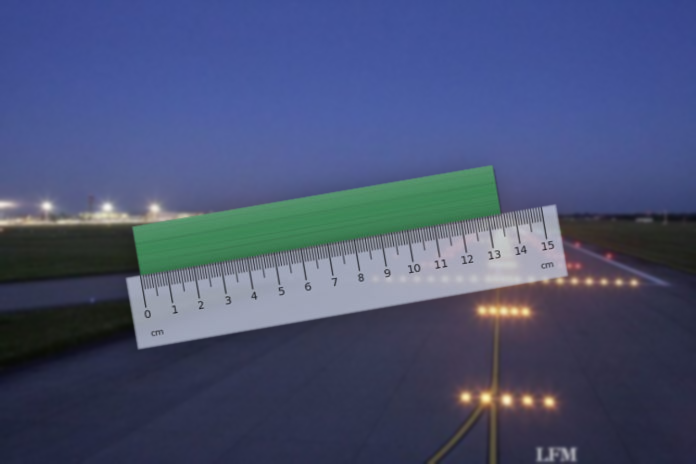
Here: 13.5 cm
